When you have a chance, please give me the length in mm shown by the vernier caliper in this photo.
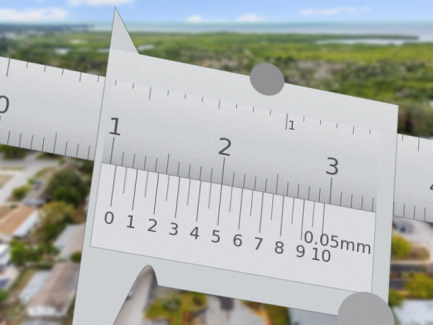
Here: 10.5 mm
